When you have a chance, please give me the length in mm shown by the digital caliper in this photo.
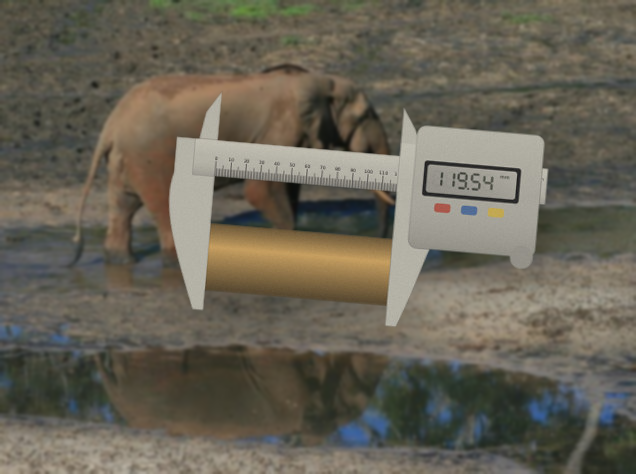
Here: 119.54 mm
